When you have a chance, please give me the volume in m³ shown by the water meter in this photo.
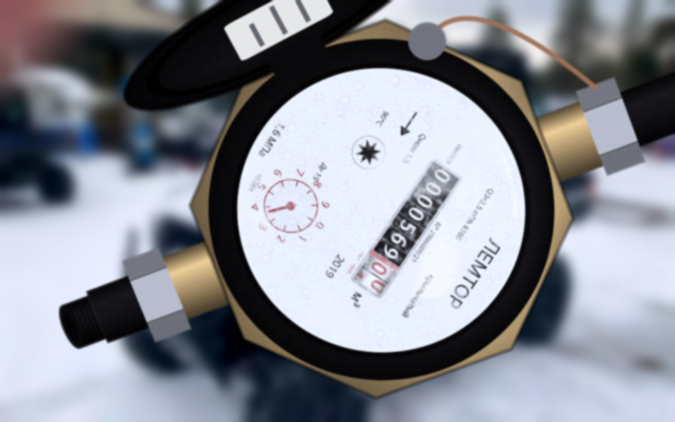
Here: 569.003 m³
